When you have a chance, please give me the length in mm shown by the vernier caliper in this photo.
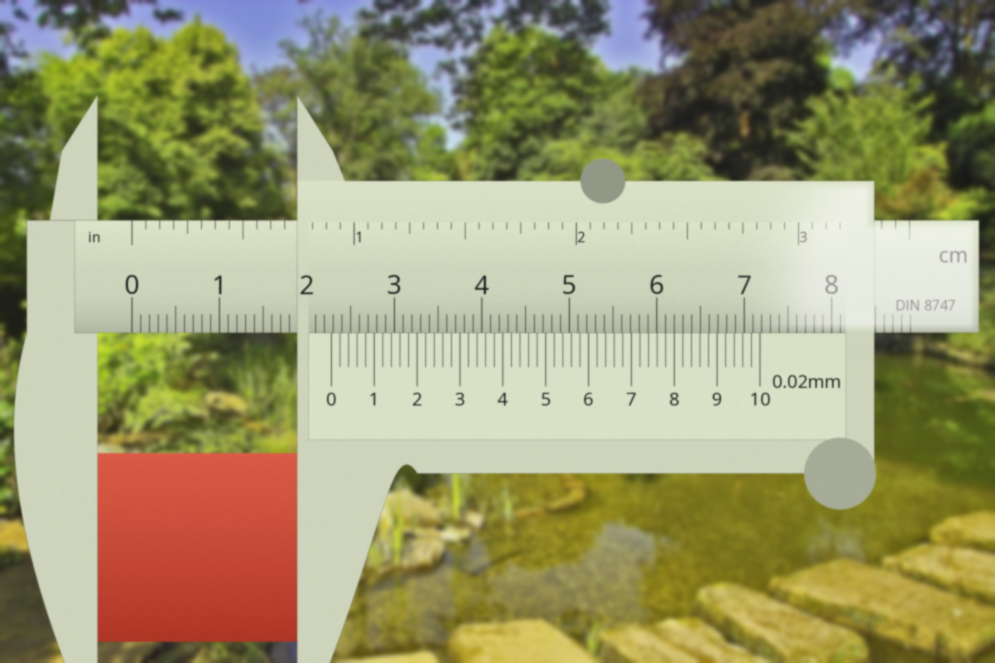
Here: 22.8 mm
